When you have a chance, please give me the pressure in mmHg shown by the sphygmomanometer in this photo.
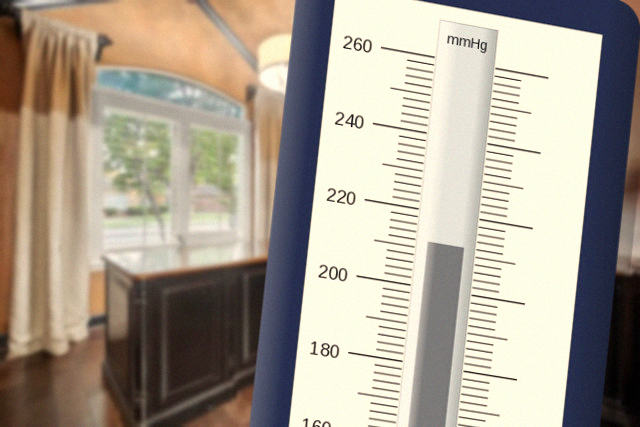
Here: 212 mmHg
